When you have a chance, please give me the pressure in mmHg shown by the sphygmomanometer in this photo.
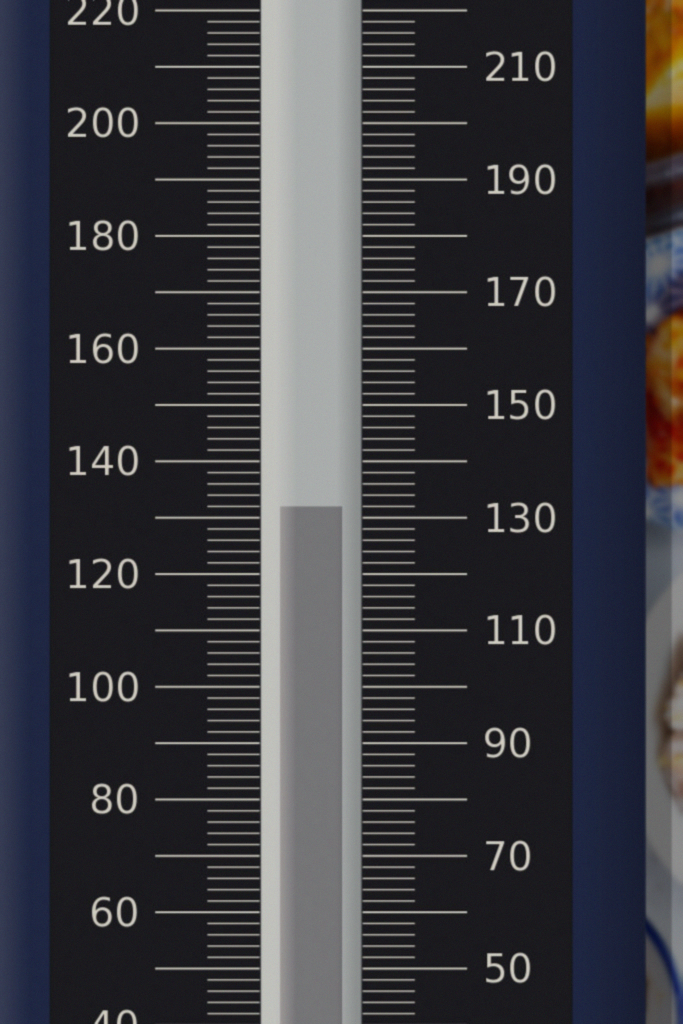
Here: 132 mmHg
